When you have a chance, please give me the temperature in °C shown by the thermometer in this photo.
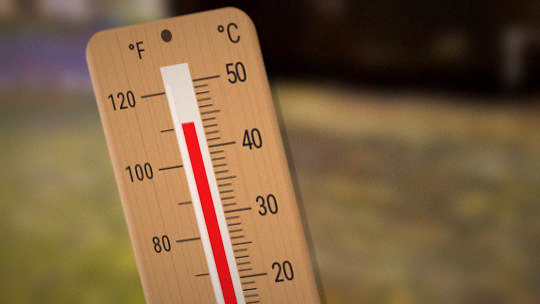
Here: 44 °C
